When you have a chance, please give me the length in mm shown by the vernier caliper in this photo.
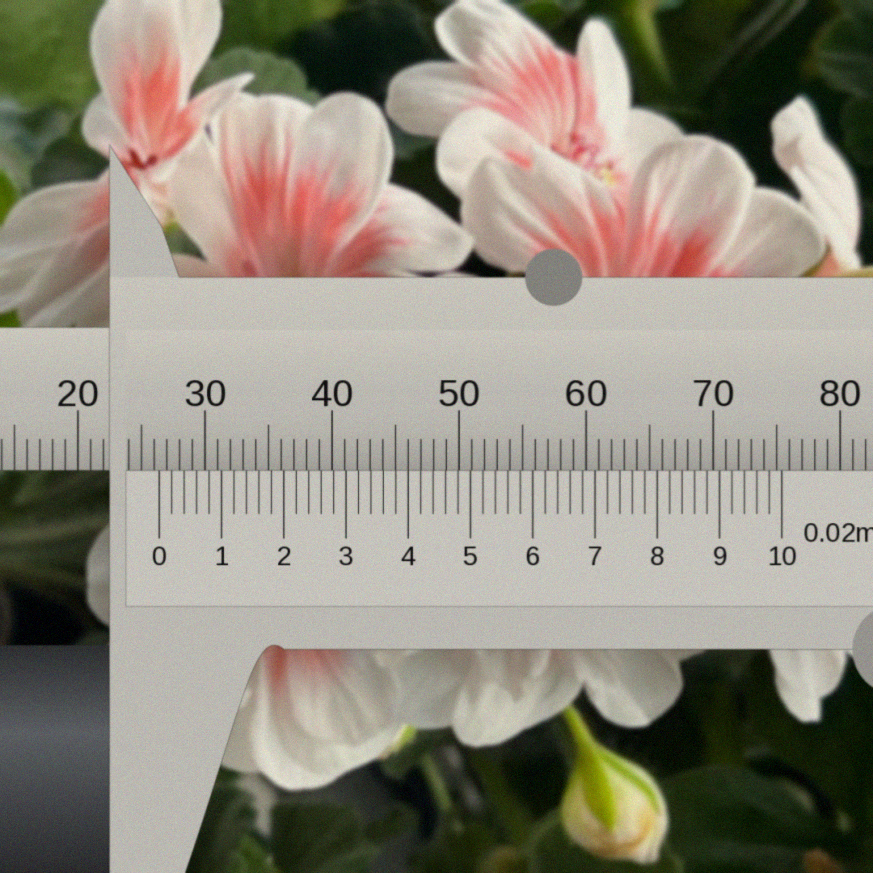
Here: 26.4 mm
